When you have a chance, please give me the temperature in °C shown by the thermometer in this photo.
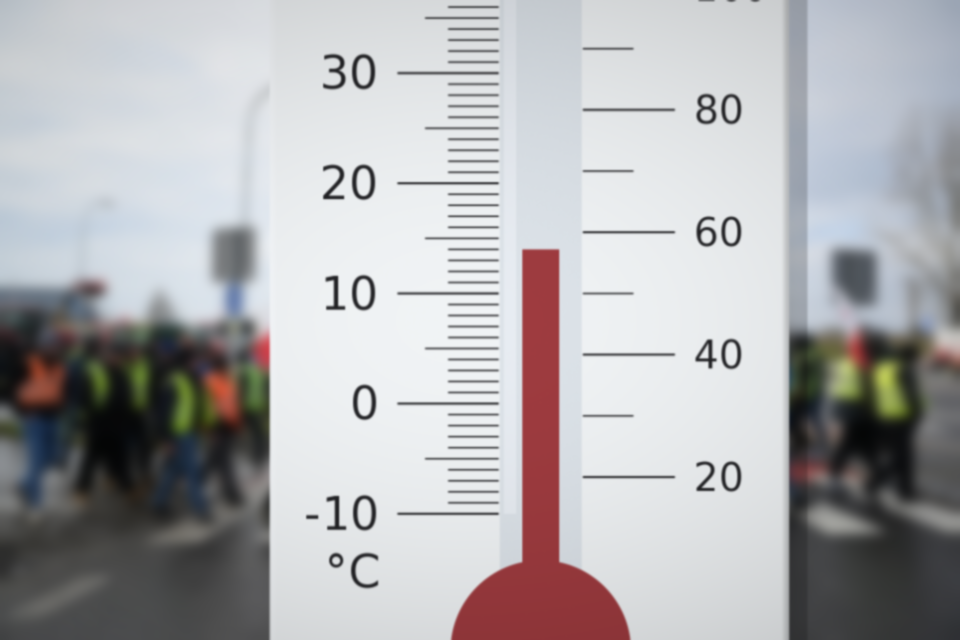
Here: 14 °C
